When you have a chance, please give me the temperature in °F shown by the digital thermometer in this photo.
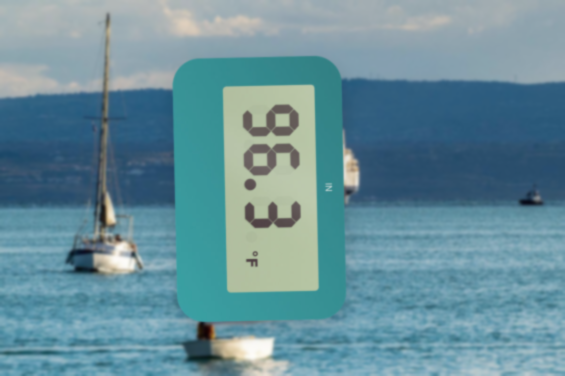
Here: 96.3 °F
